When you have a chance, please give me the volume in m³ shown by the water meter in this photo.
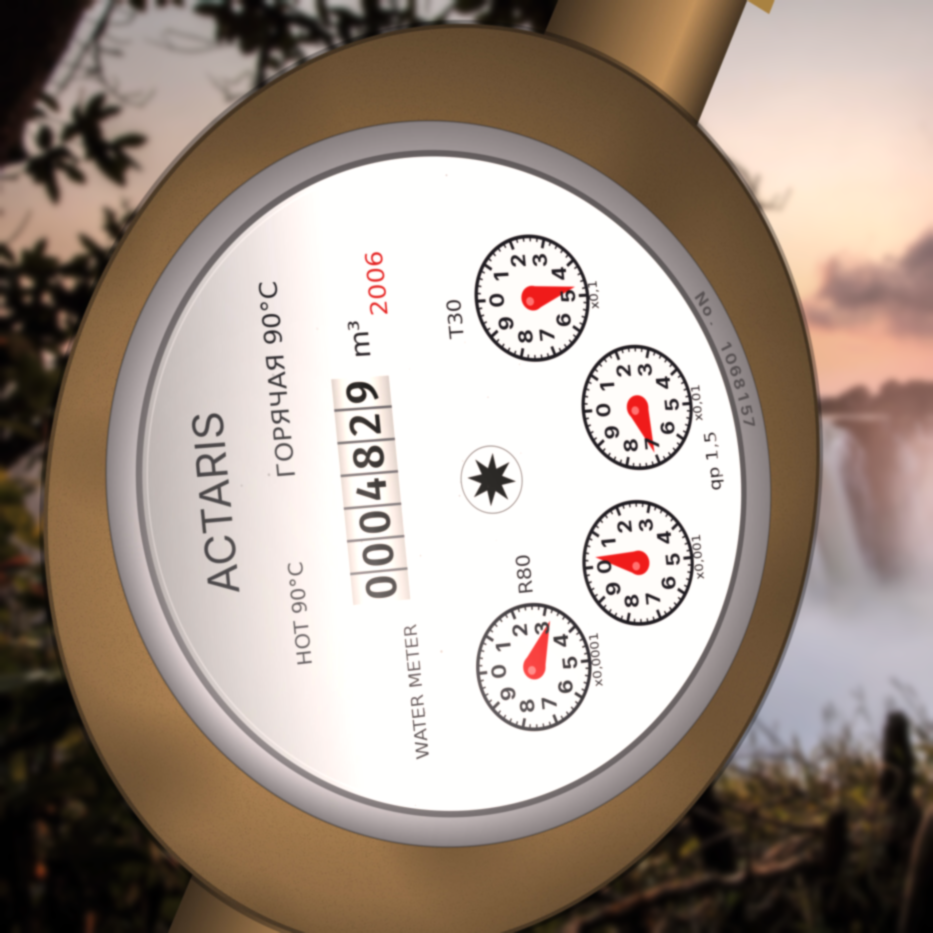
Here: 4829.4703 m³
